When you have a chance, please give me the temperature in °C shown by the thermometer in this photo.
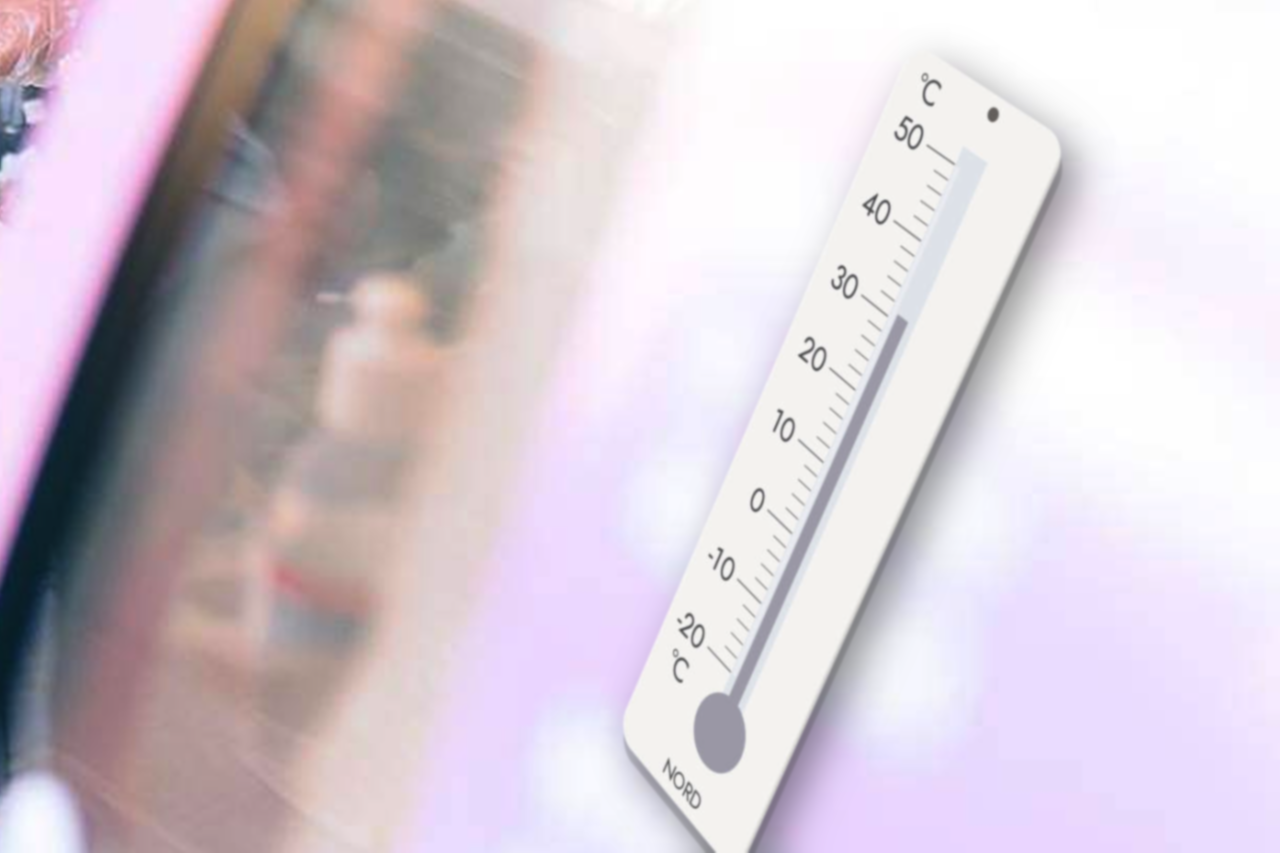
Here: 31 °C
